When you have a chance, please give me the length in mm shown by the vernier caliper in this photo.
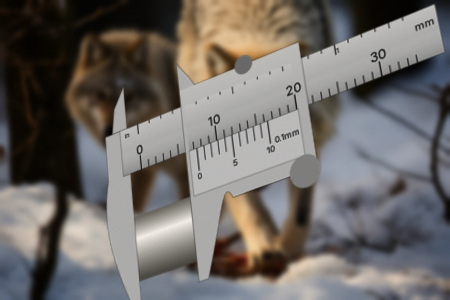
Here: 7.4 mm
